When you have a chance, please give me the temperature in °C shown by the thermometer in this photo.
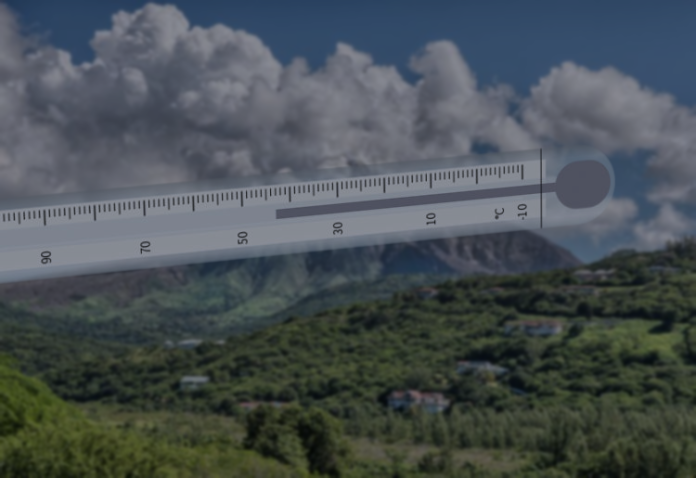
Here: 43 °C
